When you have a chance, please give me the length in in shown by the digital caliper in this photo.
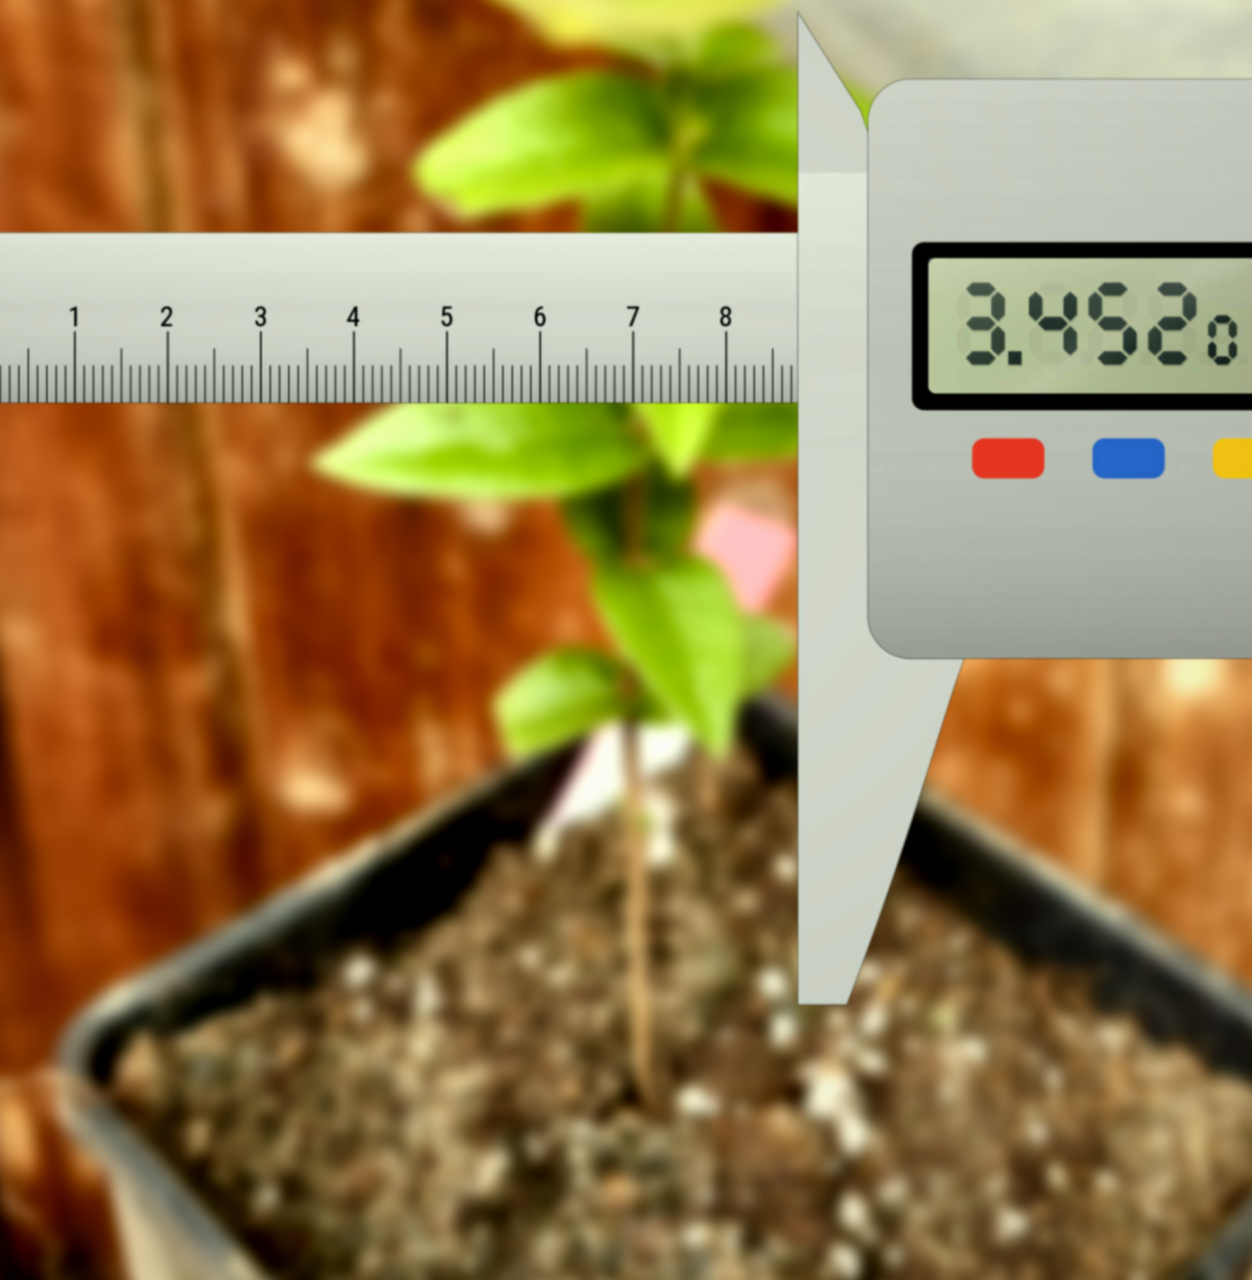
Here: 3.4520 in
